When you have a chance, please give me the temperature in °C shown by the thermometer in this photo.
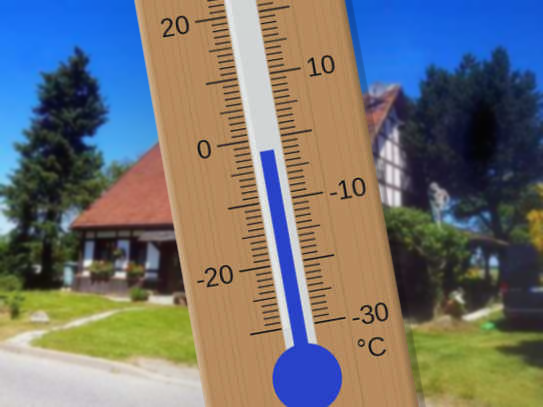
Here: -2 °C
